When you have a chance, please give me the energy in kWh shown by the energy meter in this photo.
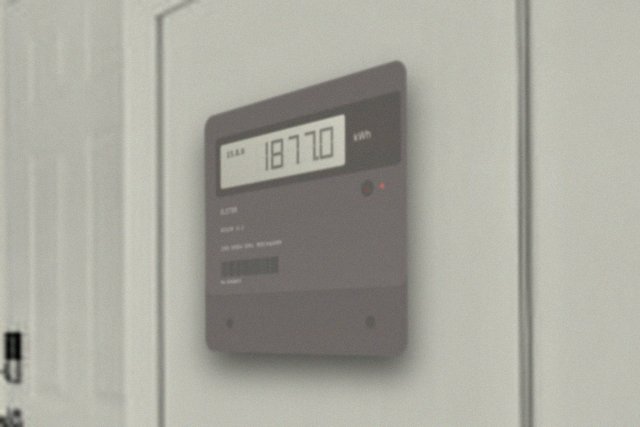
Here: 1877.0 kWh
